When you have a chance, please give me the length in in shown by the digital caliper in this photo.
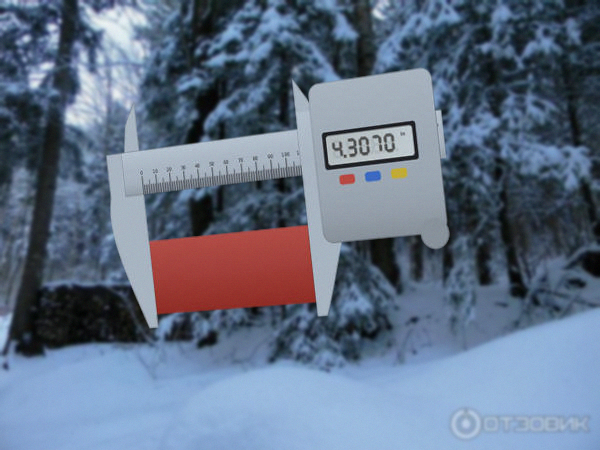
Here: 4.3070 in
